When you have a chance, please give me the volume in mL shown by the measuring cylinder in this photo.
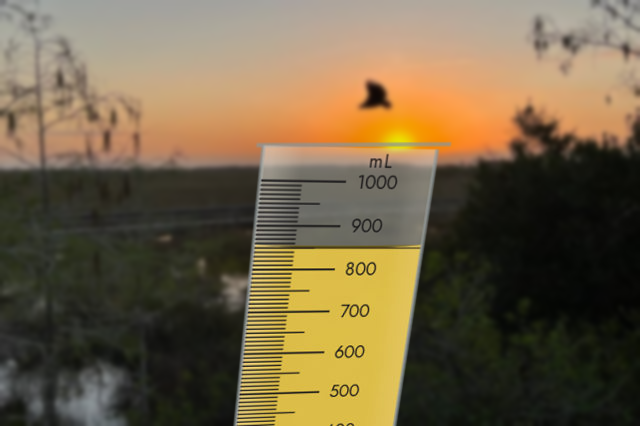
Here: 850 mL
